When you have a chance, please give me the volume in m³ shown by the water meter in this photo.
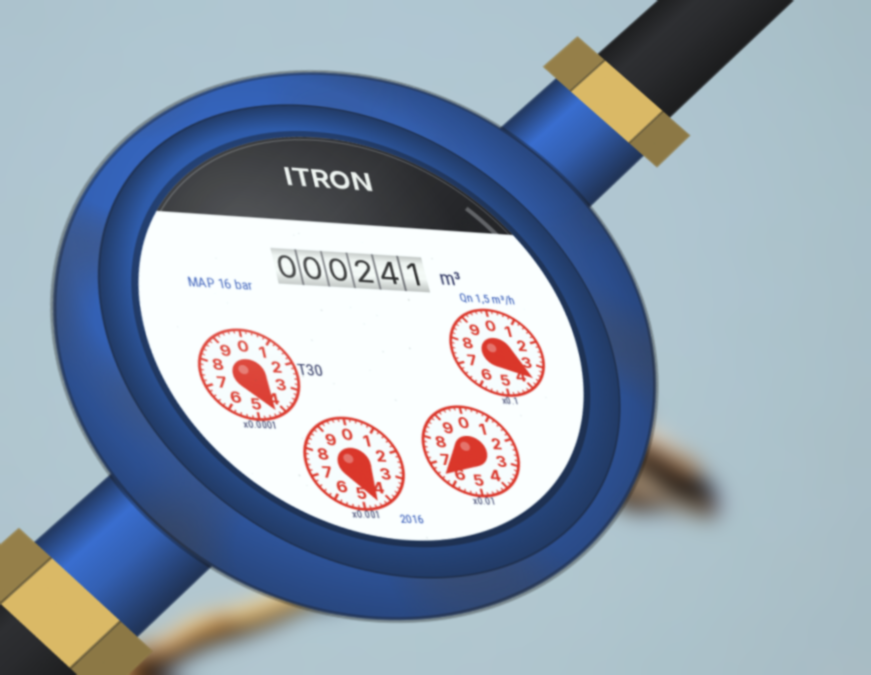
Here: 241.3644 m³
